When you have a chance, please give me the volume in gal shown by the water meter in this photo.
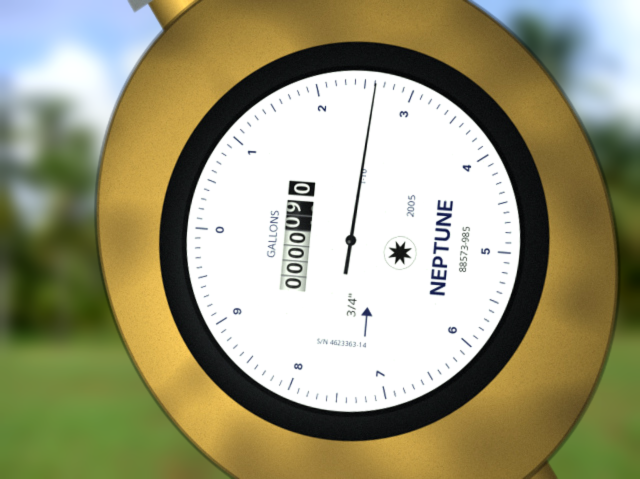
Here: 92.6 gal
